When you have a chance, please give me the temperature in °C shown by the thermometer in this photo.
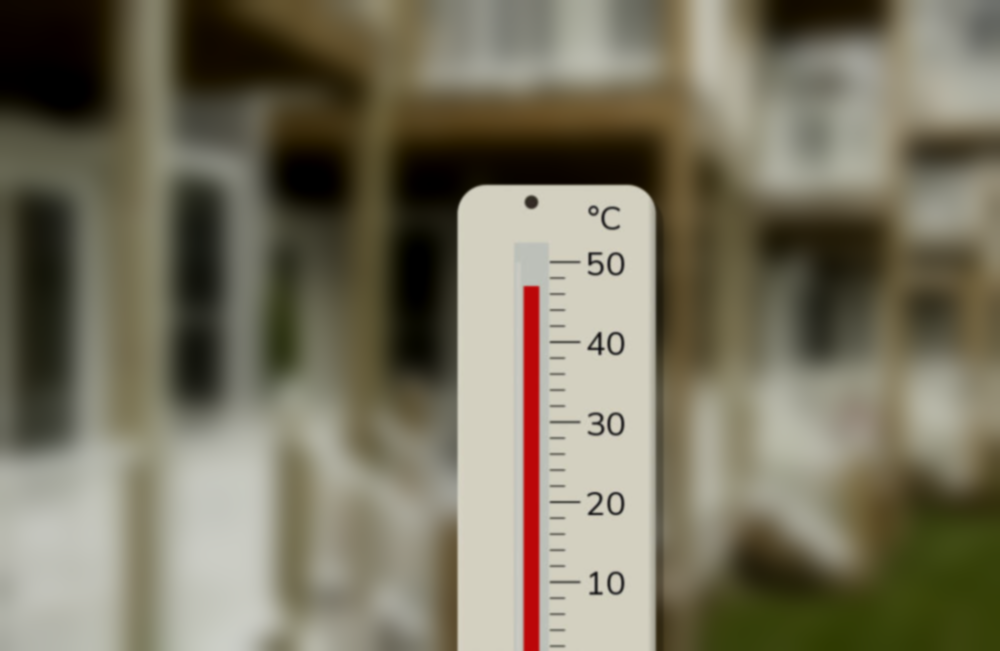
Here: 47 °C
